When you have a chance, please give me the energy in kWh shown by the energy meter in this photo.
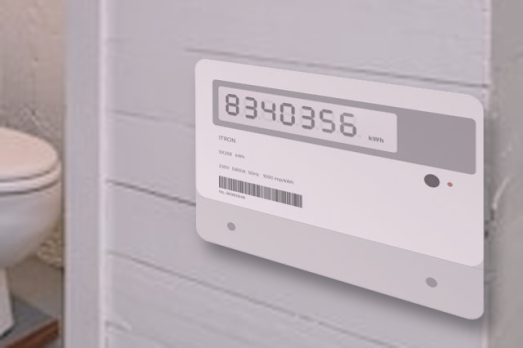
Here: 8340356 kWh
